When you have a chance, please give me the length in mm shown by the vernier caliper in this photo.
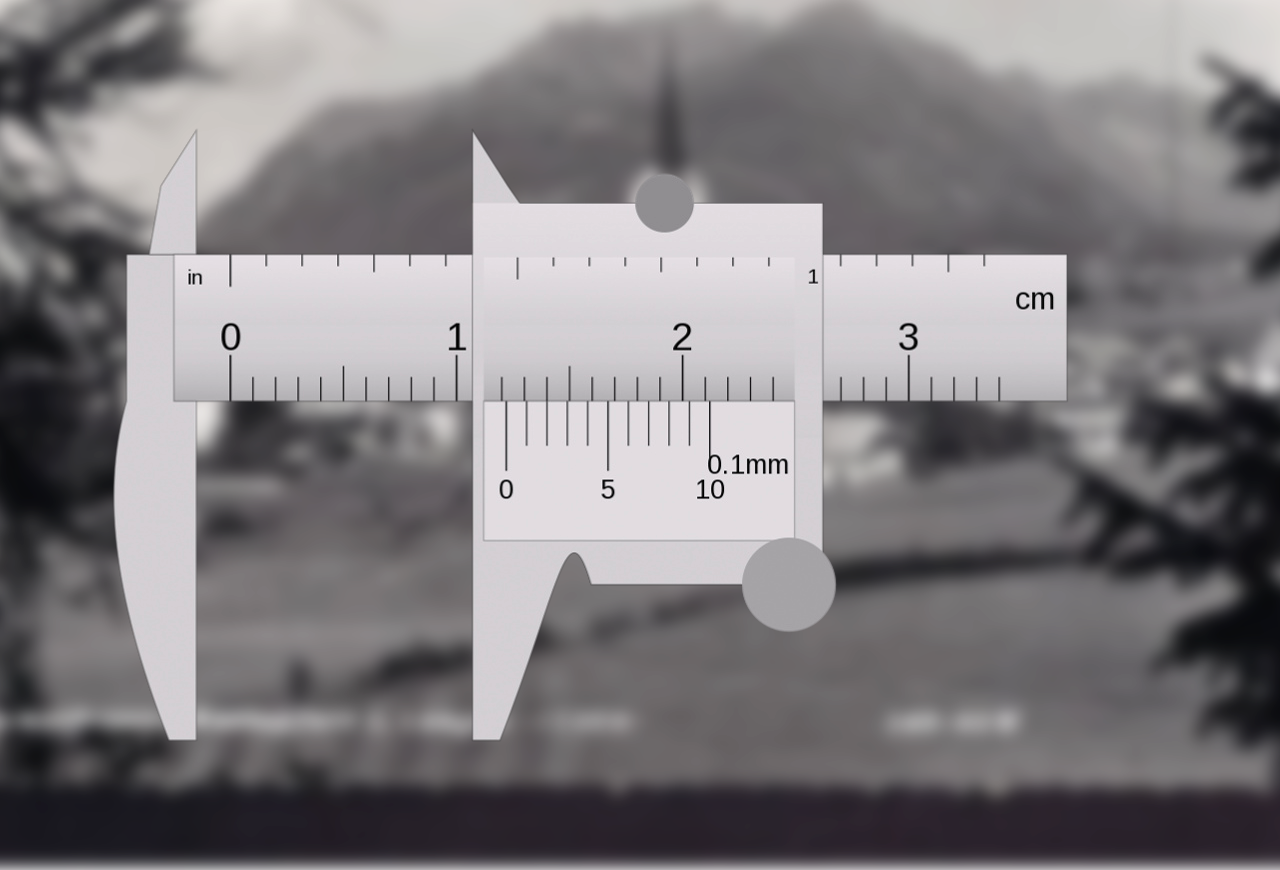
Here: 12.2 mm
